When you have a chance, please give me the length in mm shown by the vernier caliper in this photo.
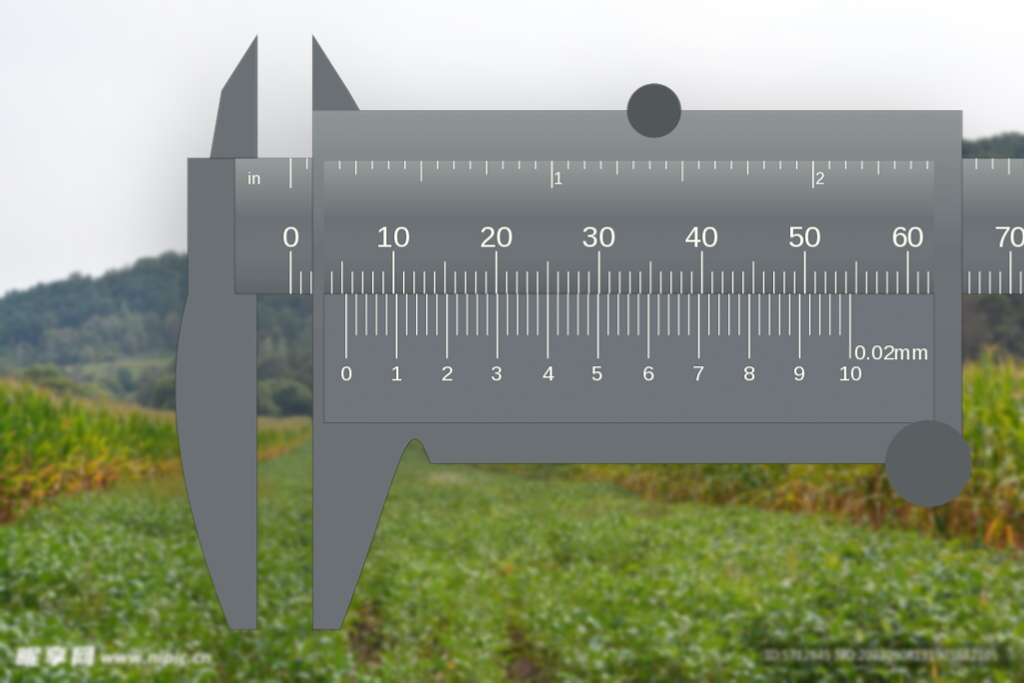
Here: 5.4 mm
